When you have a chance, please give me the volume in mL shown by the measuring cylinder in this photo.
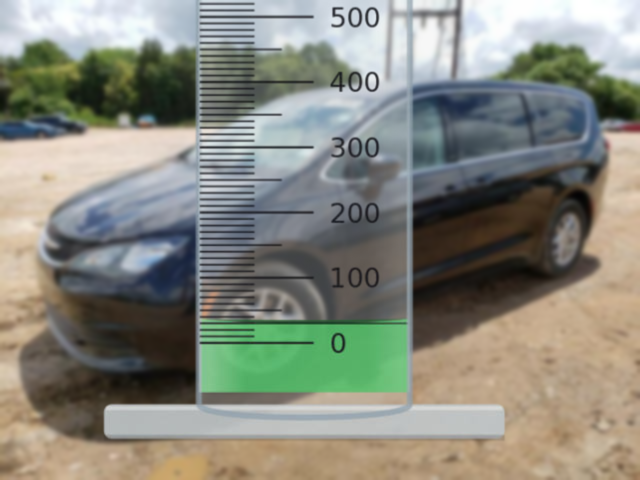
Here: 30 mL
